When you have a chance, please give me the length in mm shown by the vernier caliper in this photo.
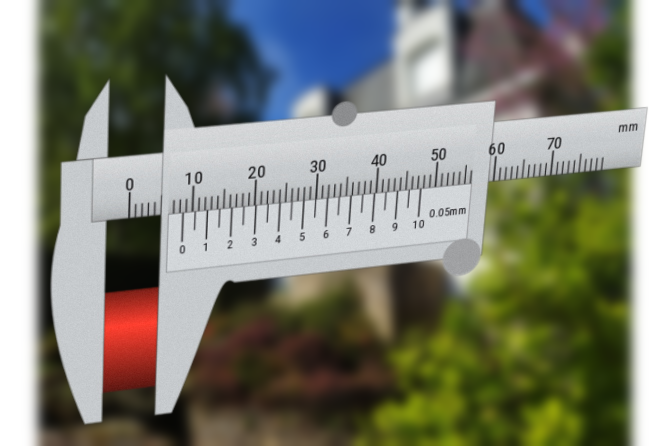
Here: 8.5 mm
